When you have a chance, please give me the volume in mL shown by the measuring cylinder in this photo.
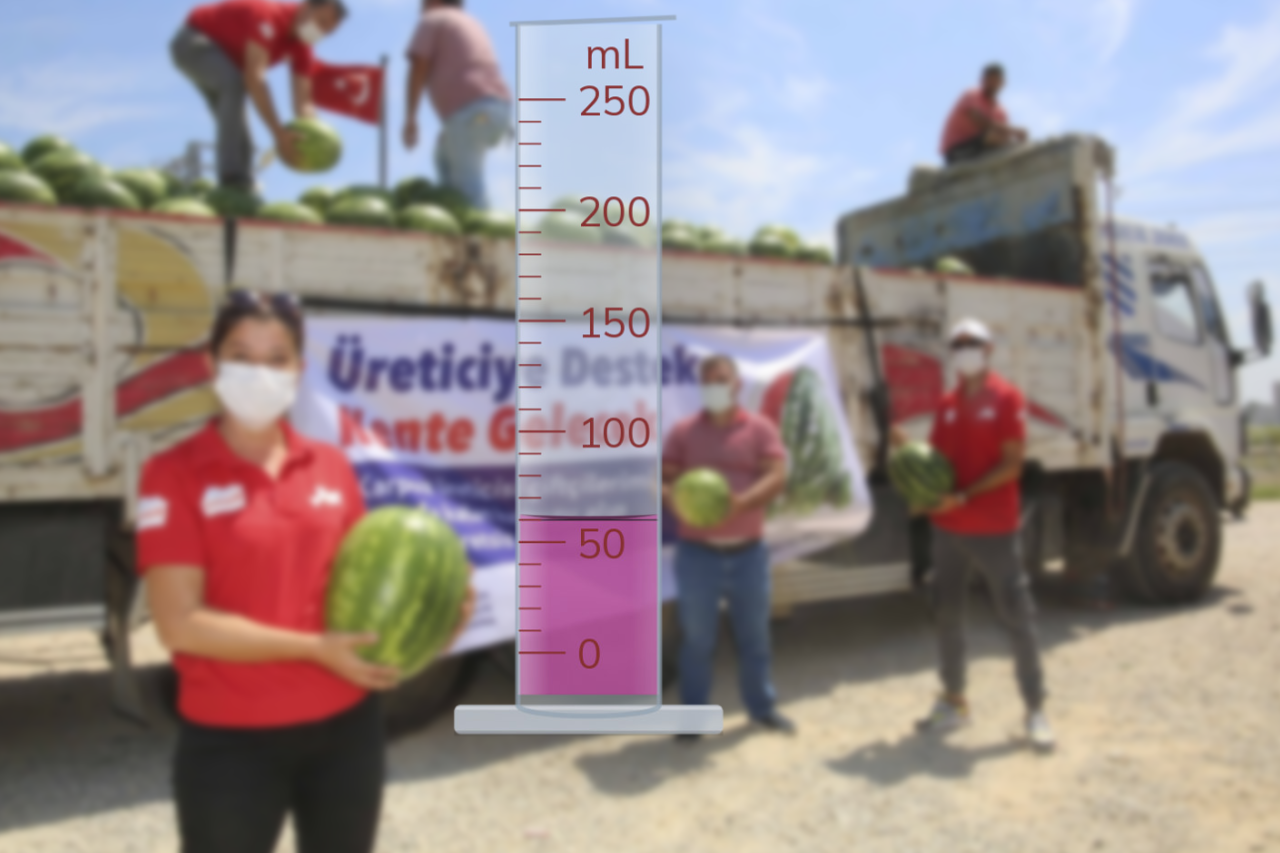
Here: 60 mL
